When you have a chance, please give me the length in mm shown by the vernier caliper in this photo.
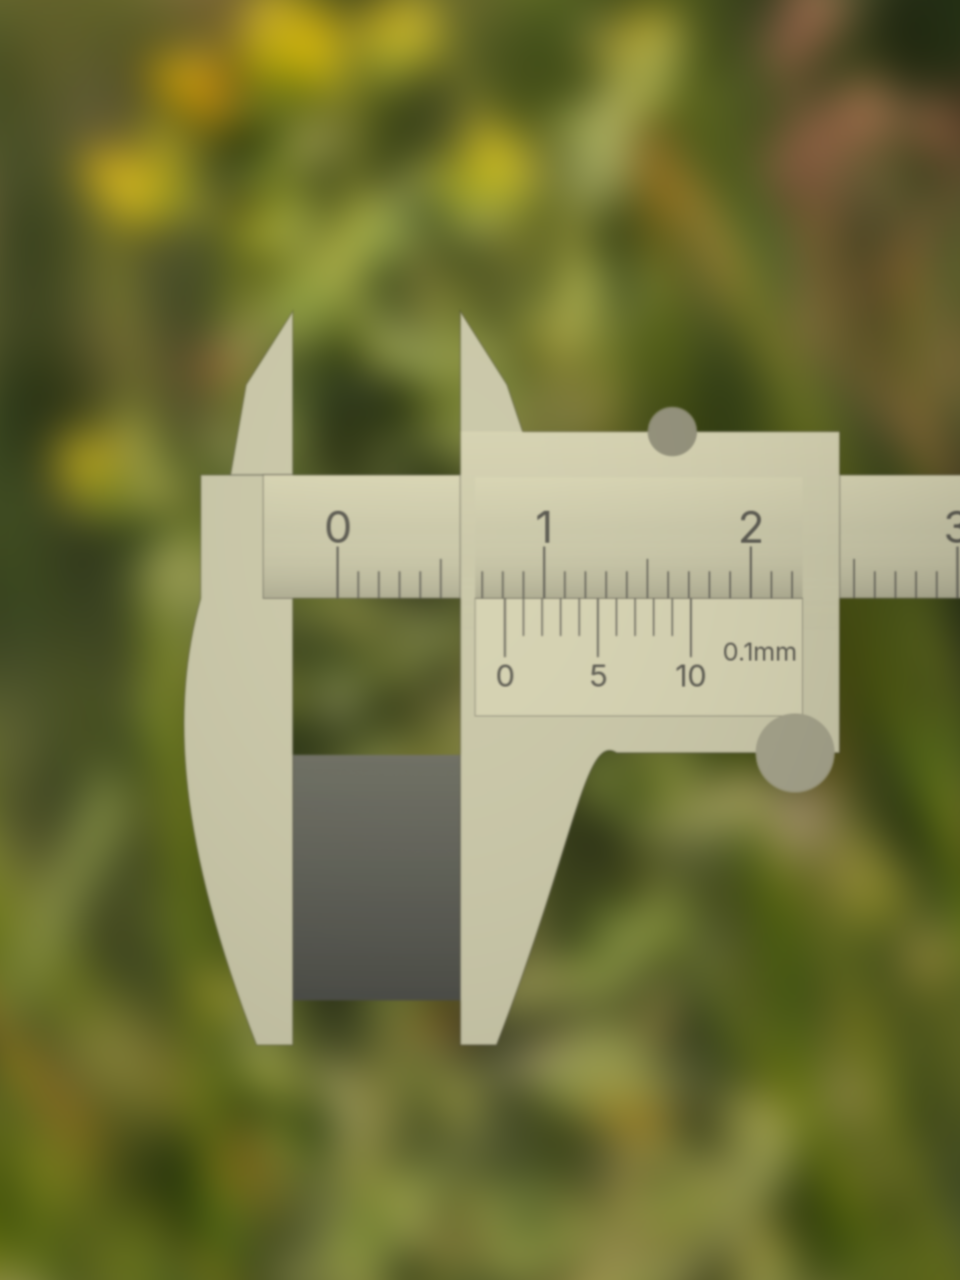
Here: 8.1 mm
